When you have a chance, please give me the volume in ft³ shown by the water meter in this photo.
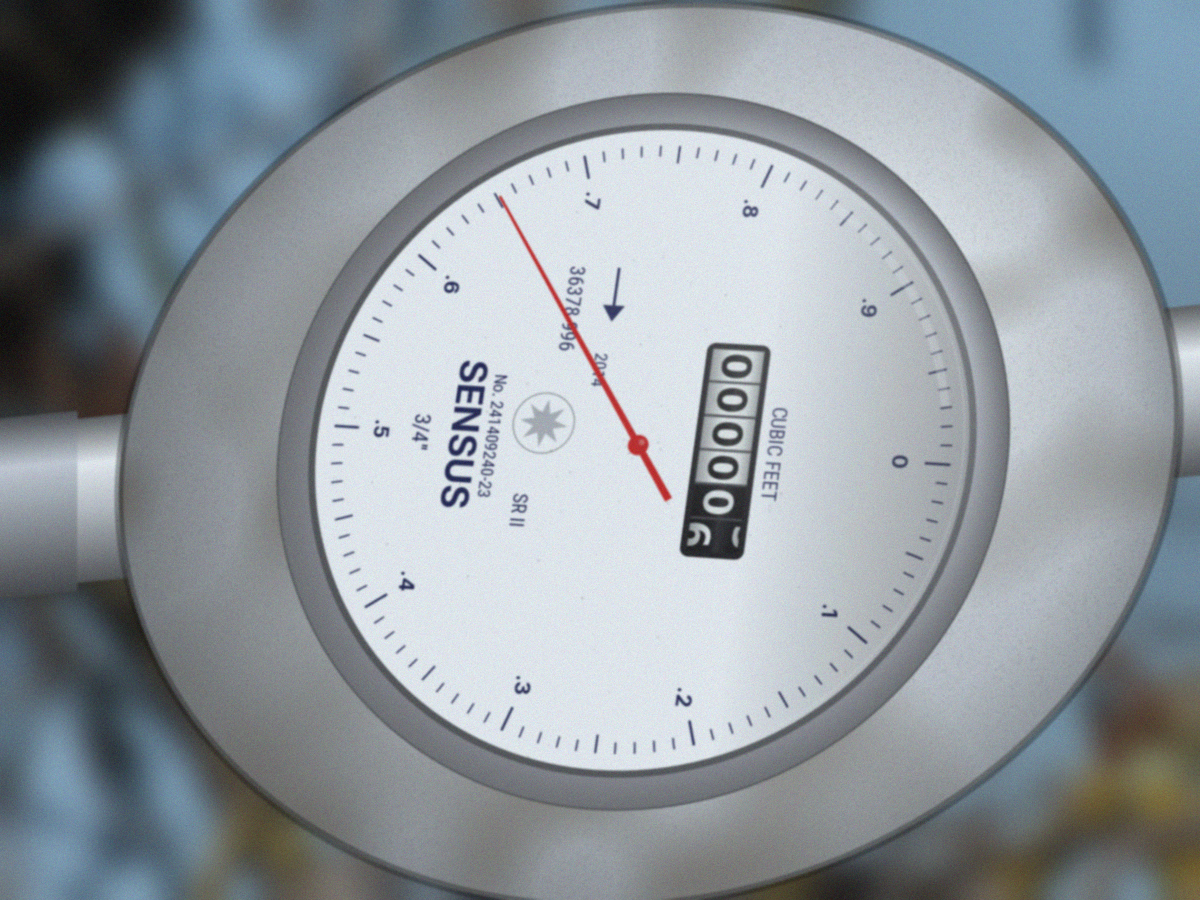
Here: 5.65 ft³
